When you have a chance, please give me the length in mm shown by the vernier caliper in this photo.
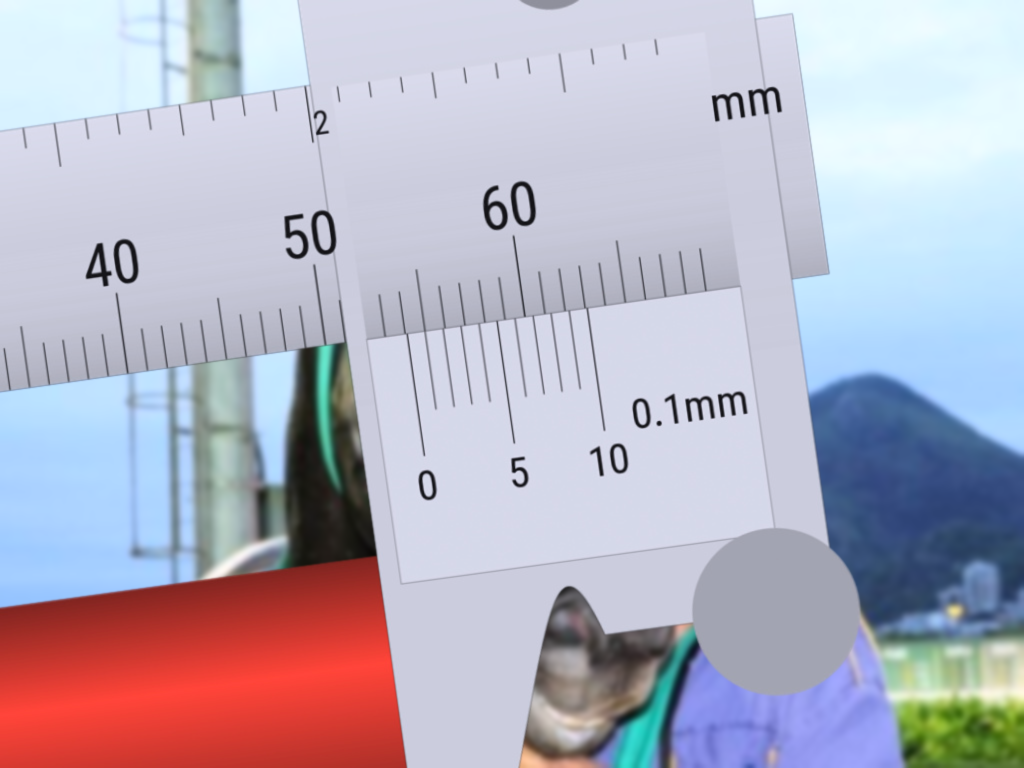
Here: 54.1 mm
